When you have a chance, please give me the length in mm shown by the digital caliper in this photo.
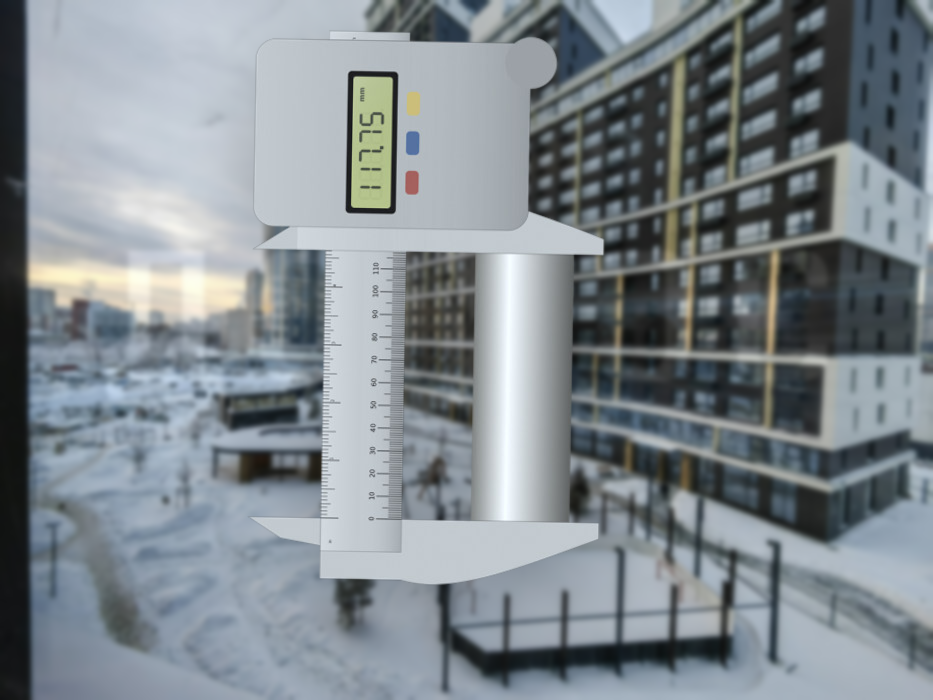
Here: 117.75 mm
